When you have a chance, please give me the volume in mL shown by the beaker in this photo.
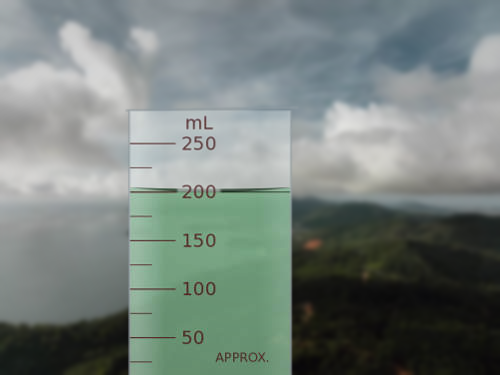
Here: 200 mL
